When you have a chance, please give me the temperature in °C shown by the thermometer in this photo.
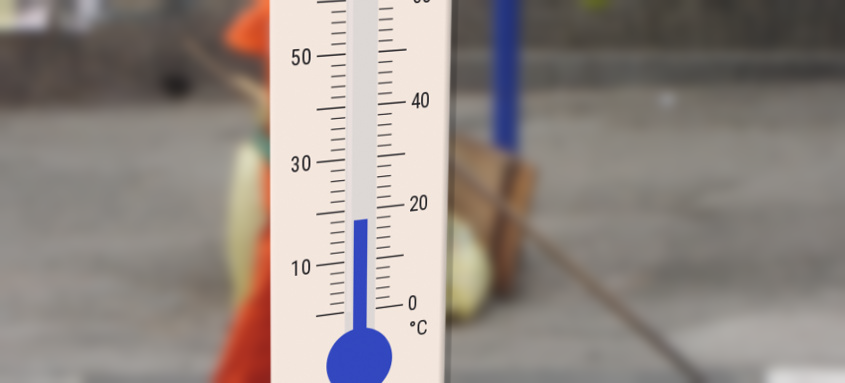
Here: 18 °C
